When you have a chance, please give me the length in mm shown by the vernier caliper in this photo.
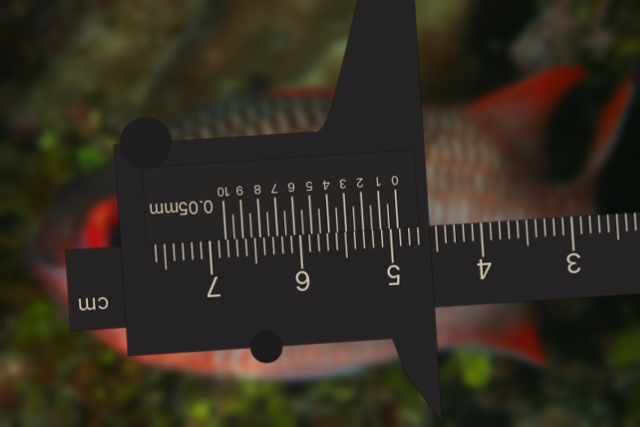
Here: 49.2 mm
